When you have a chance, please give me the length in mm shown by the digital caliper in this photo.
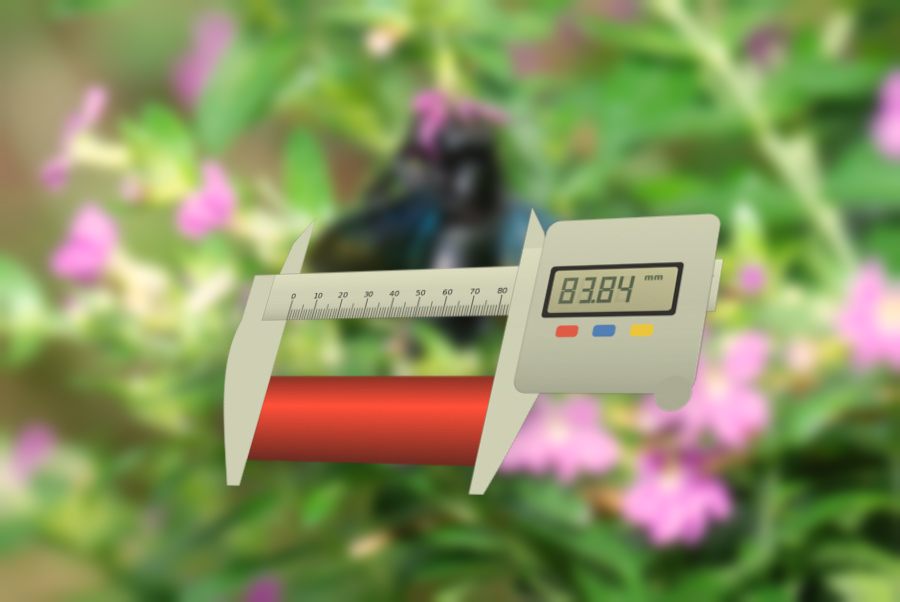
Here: 83.84 mm
